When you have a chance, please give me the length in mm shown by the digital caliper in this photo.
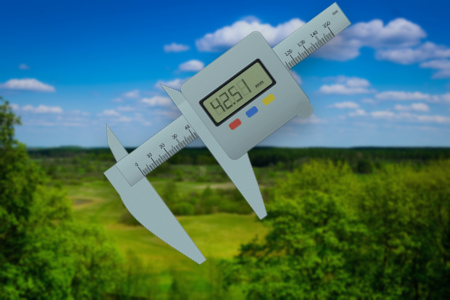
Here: 42.51 mm
